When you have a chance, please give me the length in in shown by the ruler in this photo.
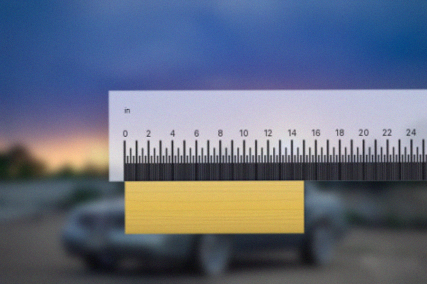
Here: 15 in
